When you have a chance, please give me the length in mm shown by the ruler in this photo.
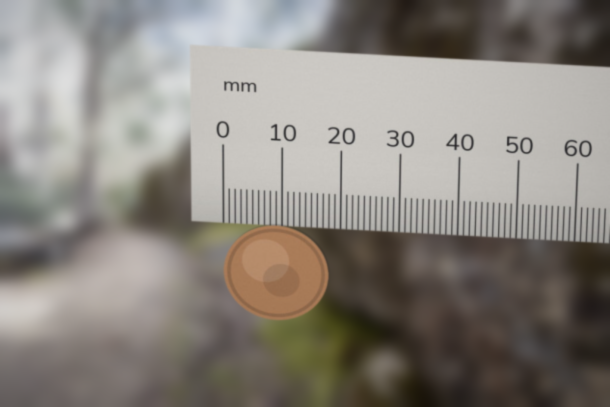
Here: 18 mm
